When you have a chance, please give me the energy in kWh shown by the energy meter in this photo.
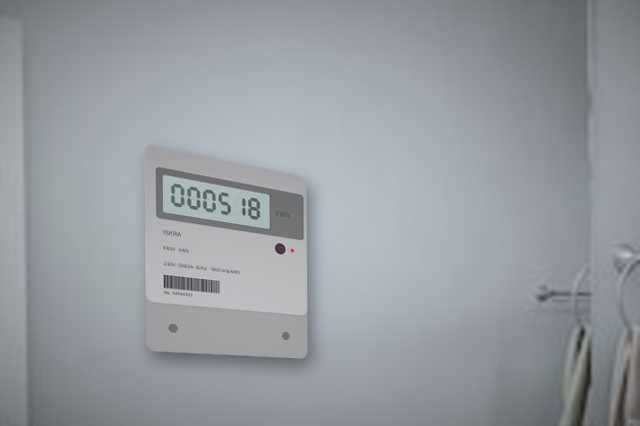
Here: 518 kWh
